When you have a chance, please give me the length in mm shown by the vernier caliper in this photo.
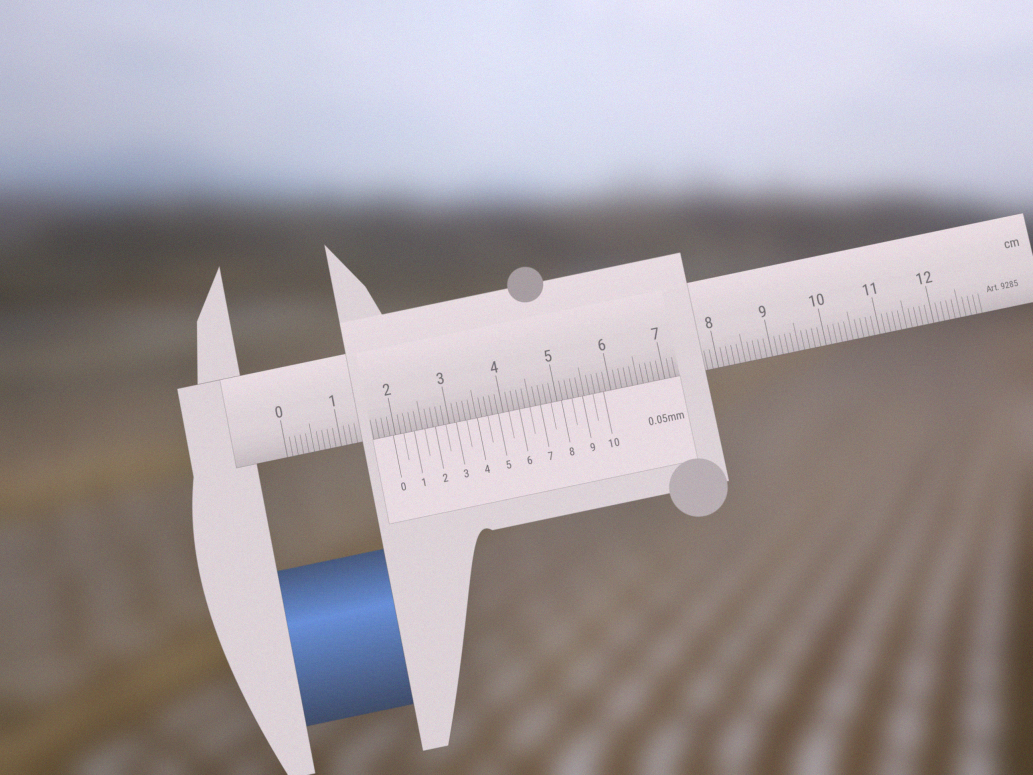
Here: 19.6 mm
